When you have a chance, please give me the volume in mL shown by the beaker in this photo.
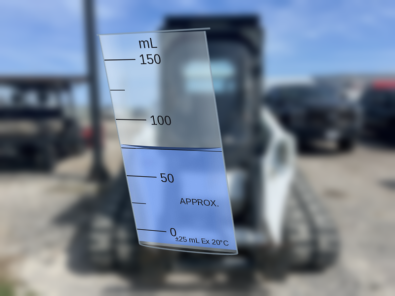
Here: 75 mL
